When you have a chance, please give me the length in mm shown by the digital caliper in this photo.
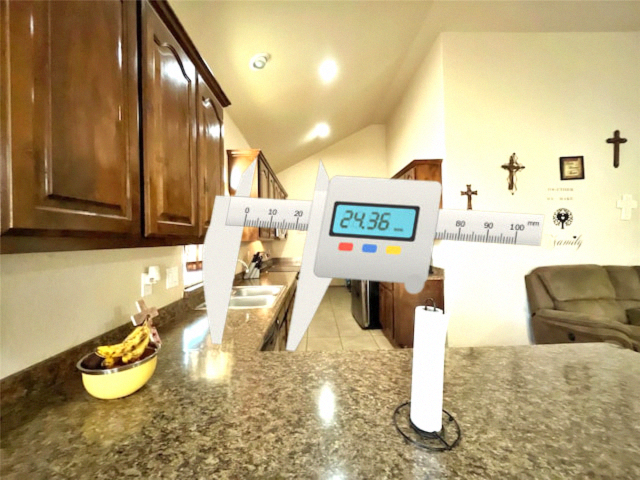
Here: 24.36 mm
